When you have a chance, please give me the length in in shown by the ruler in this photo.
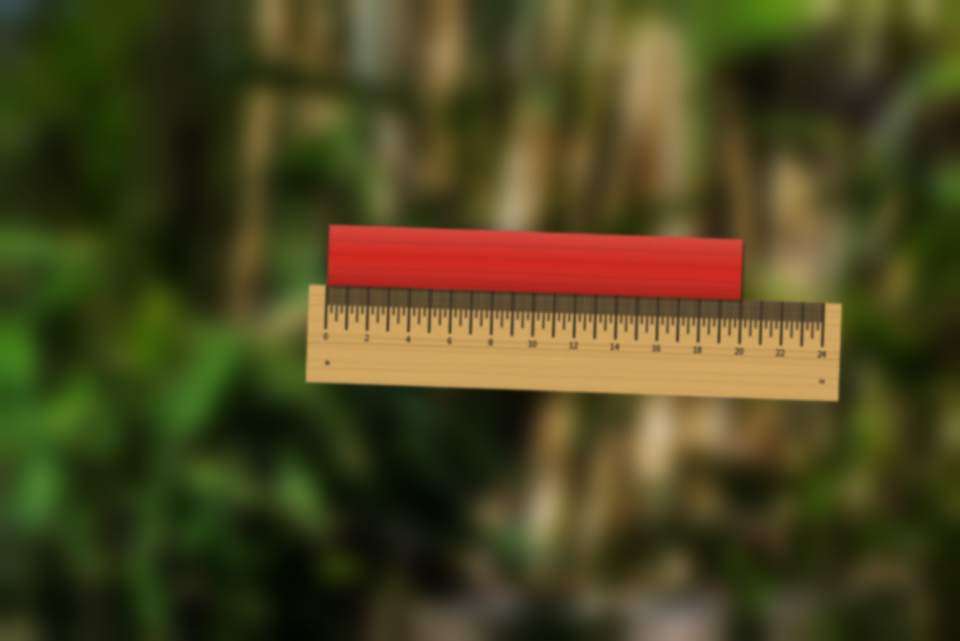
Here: 20 in
